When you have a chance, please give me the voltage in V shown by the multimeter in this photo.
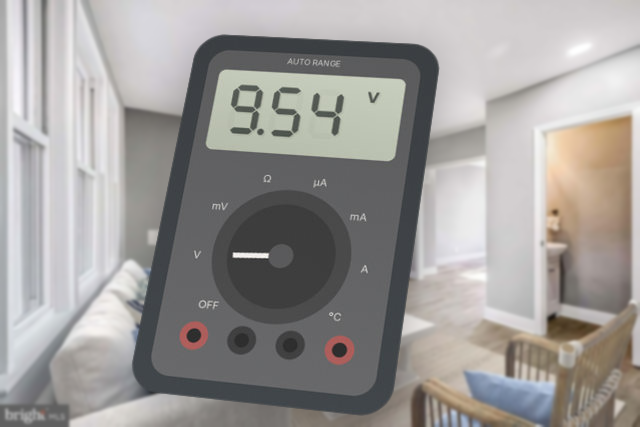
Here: 9.54 V
